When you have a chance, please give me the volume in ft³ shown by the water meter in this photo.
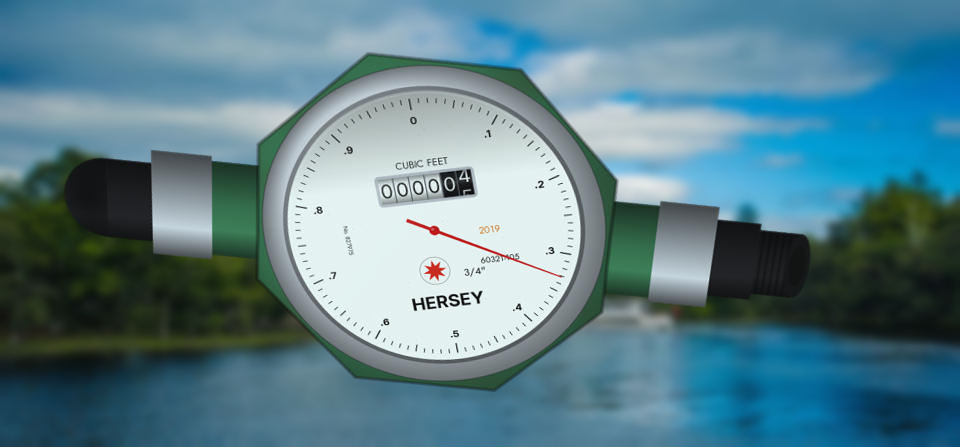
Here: 4.33 ft³
